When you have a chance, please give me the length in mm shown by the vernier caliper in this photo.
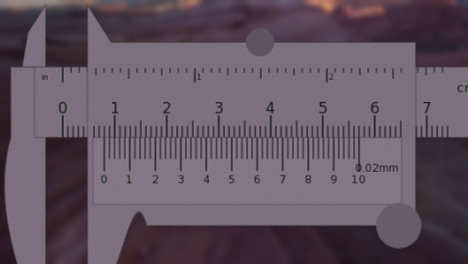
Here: 8.0 mm
